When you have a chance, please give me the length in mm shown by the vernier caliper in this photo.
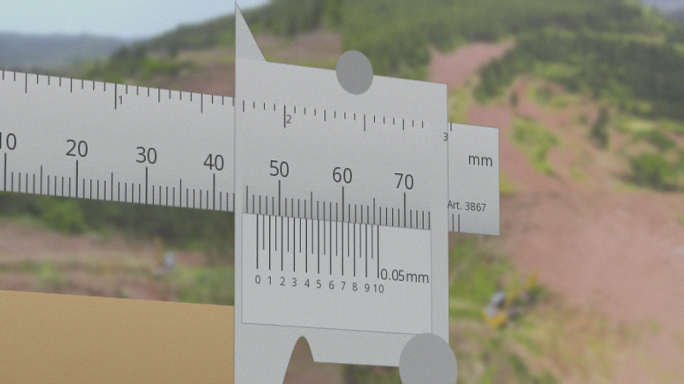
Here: 46.6 mm
